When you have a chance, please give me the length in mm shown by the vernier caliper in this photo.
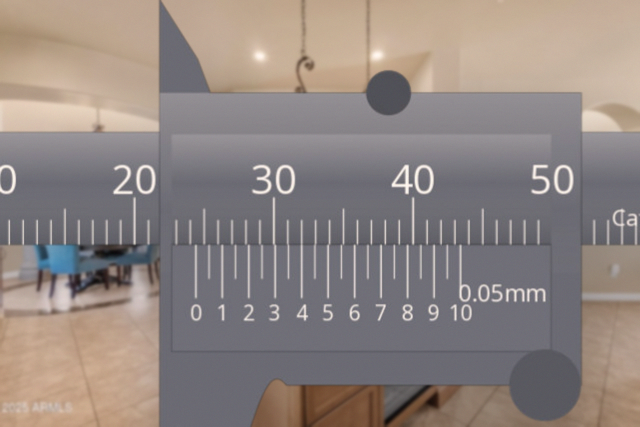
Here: 24.4 mm
